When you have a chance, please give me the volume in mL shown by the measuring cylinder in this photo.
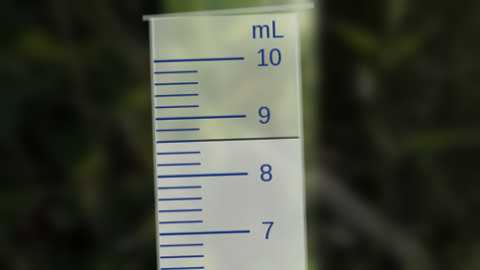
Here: 8.6 mL
